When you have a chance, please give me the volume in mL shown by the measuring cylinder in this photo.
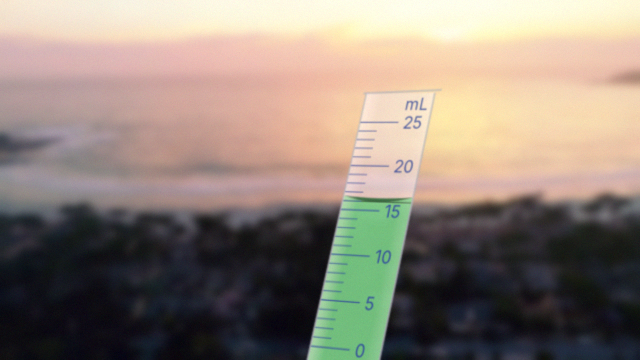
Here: 16 mL
